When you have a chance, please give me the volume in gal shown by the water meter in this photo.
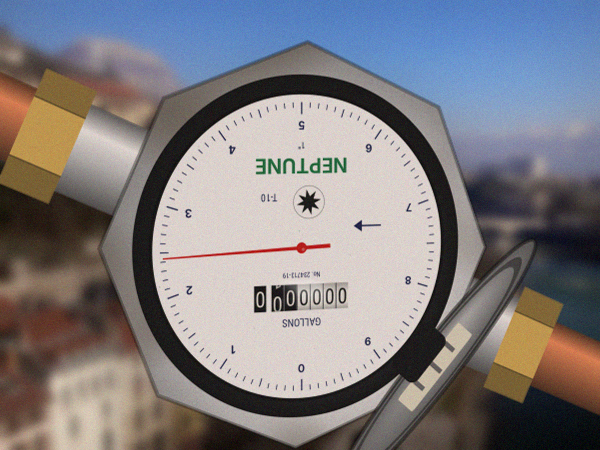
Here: 2.4 gal
